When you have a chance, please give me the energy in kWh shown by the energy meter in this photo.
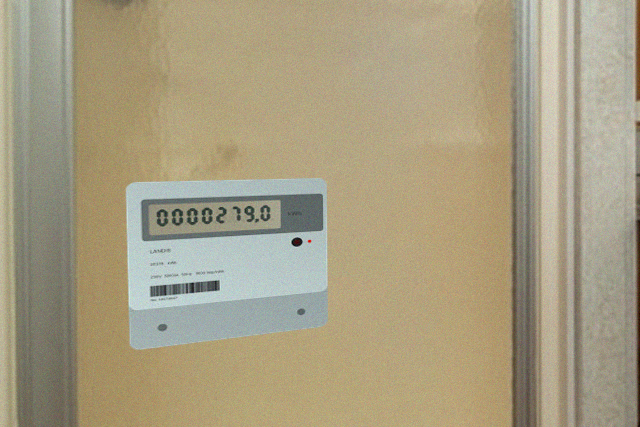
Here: 279.0 kWh
